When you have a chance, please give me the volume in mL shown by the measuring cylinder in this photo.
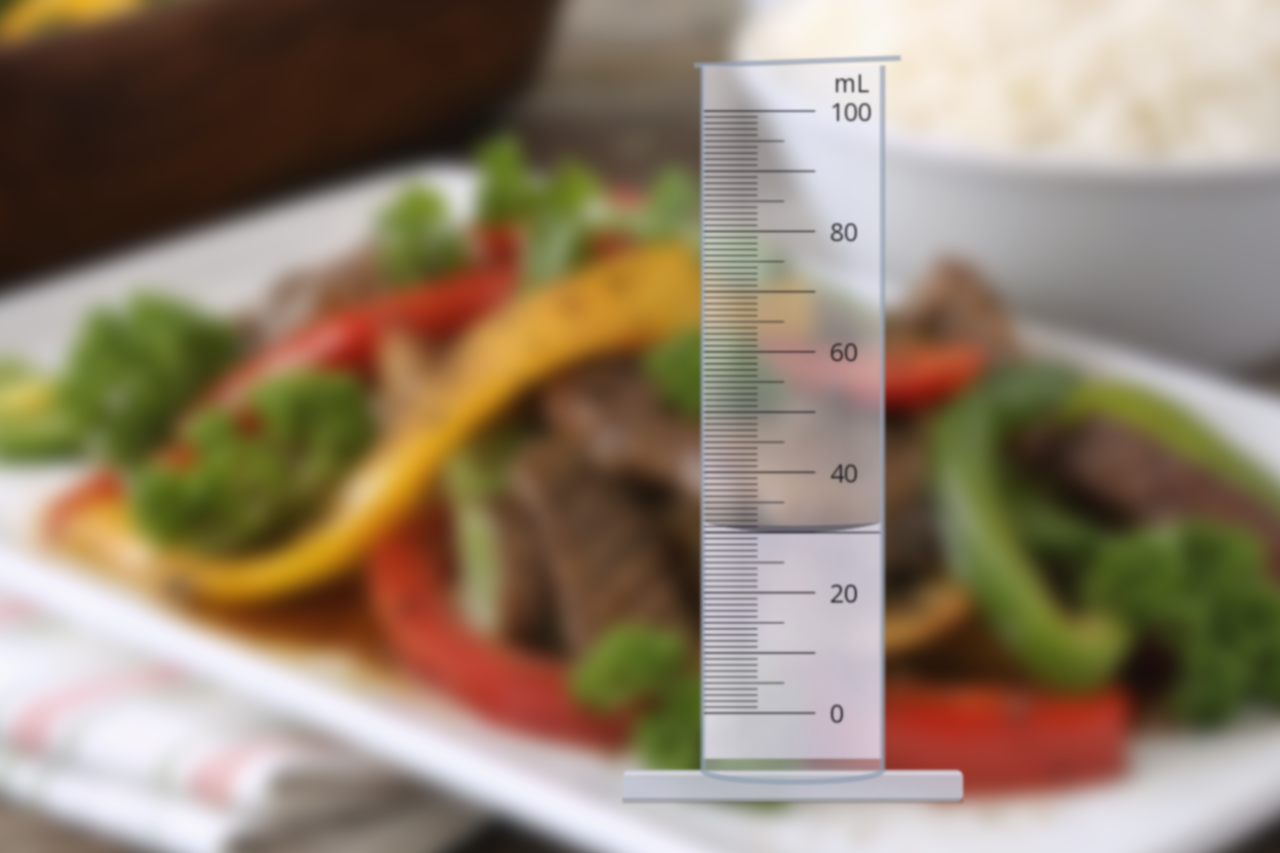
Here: 30 mL
